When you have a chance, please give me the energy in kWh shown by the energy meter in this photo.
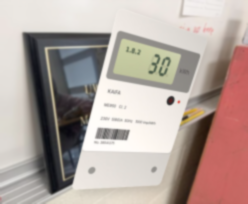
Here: 30 kWh
